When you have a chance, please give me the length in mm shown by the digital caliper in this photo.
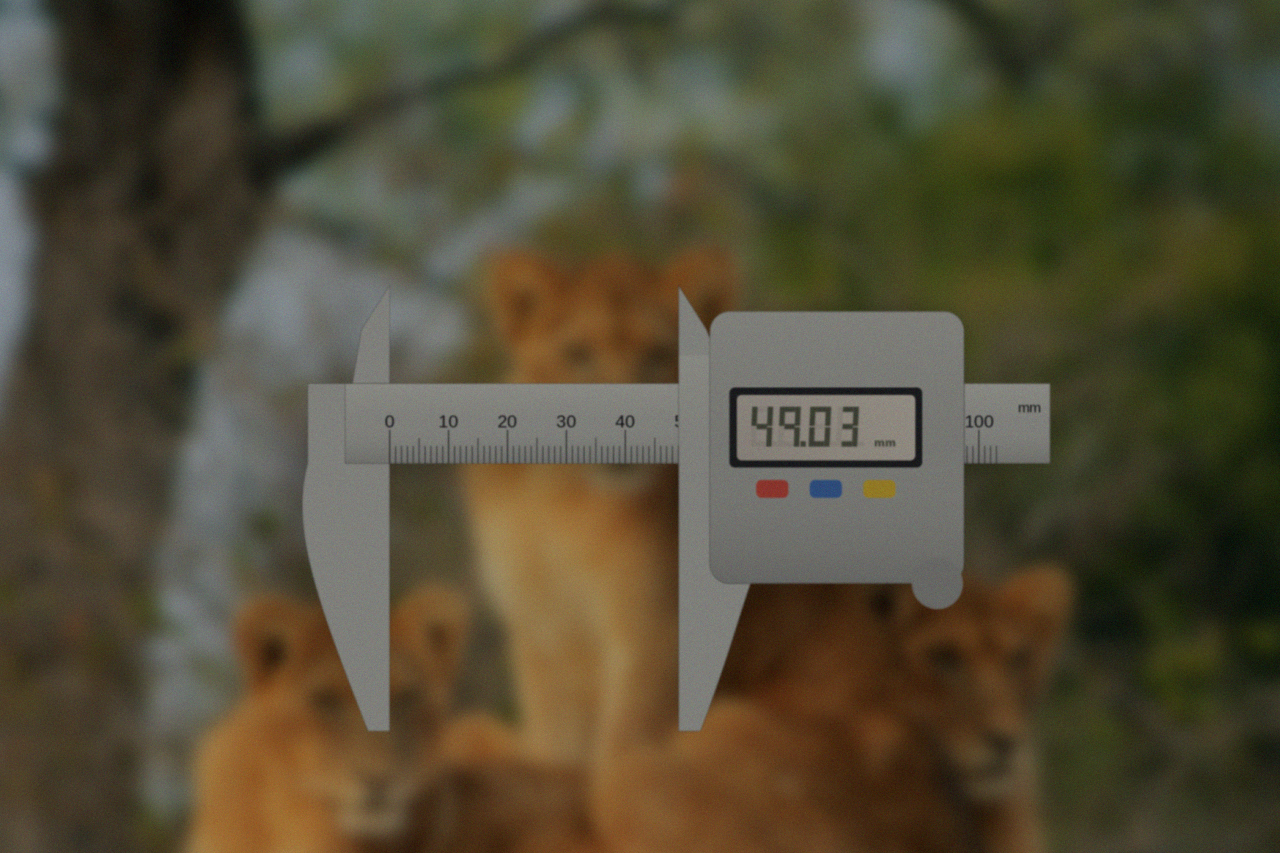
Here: 49.03 mm
